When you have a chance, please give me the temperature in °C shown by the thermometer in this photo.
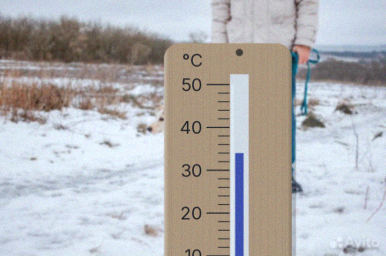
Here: 34 °C
